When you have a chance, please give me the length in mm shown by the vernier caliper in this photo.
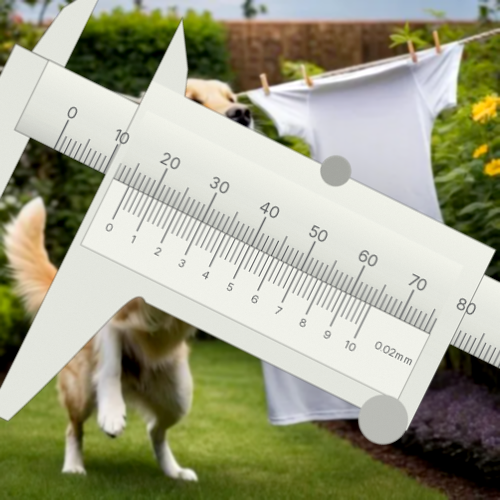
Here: 15.2 mm
